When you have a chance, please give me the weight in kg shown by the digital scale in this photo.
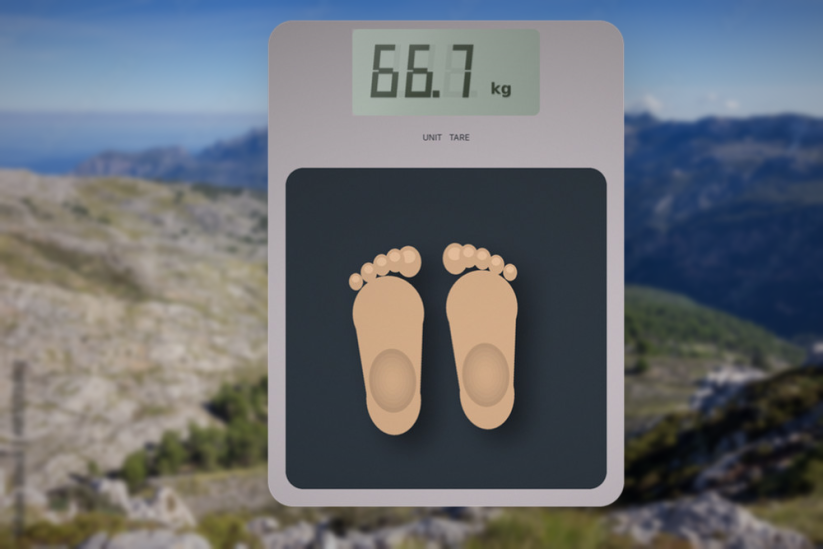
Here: 66.7 kg
